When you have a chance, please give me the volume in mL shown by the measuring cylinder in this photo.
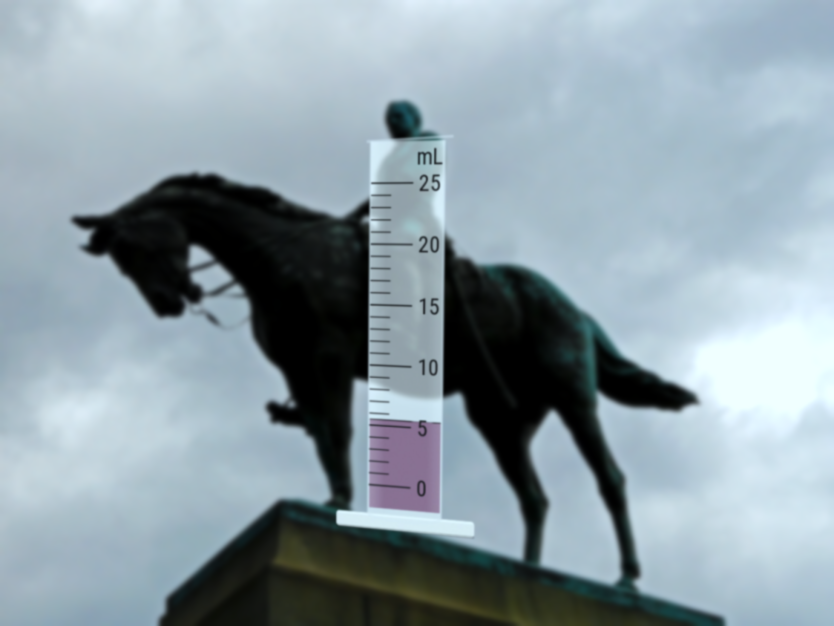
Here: 5.5 mL
